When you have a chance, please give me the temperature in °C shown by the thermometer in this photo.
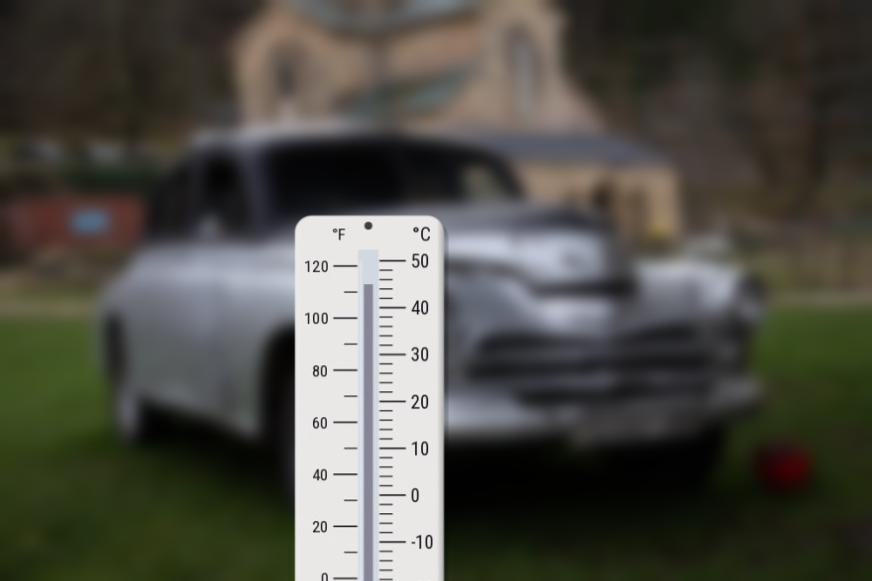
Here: 45 °C
